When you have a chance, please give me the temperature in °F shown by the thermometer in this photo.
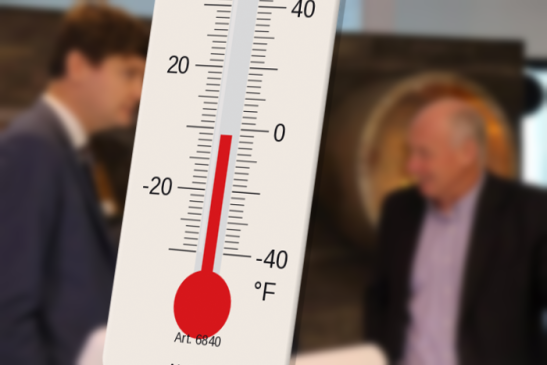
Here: -2 °F
